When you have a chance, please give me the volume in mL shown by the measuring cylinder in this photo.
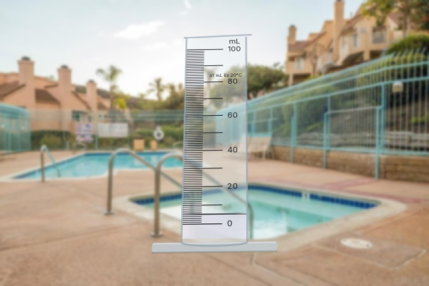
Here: 5 mL
